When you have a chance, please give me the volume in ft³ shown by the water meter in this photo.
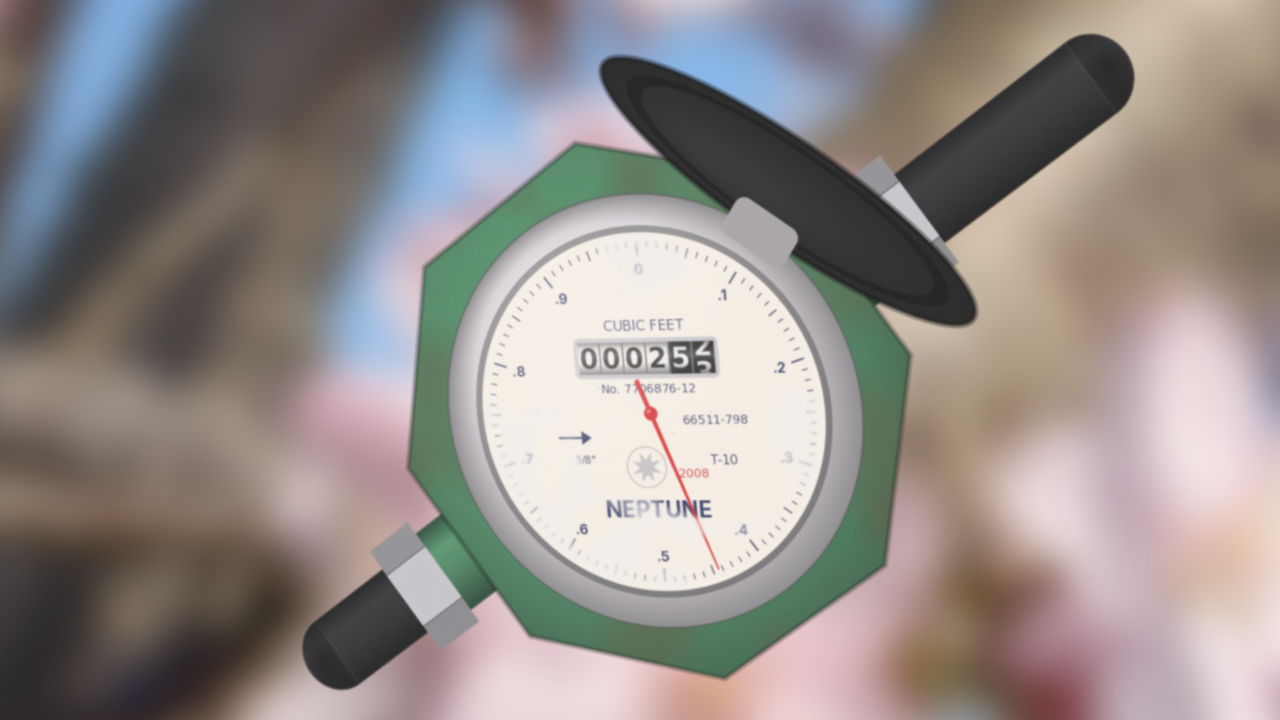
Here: 252.44 ft³
